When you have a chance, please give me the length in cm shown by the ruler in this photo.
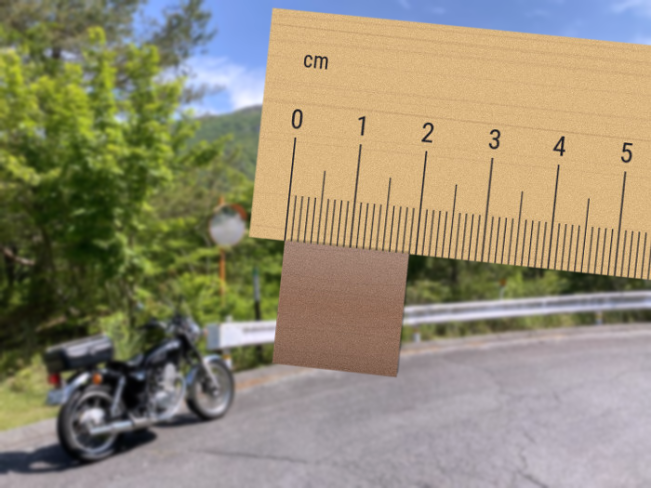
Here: 1.9 cm
